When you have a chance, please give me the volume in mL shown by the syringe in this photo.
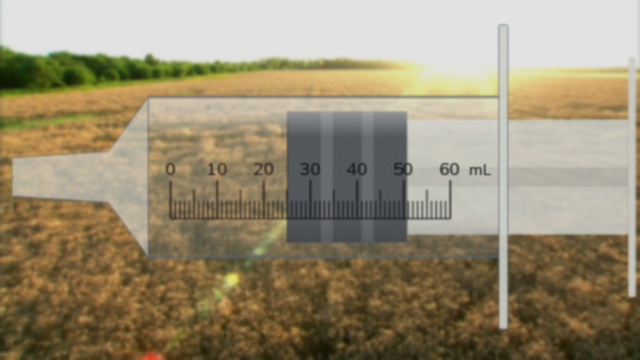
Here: 25 mL
